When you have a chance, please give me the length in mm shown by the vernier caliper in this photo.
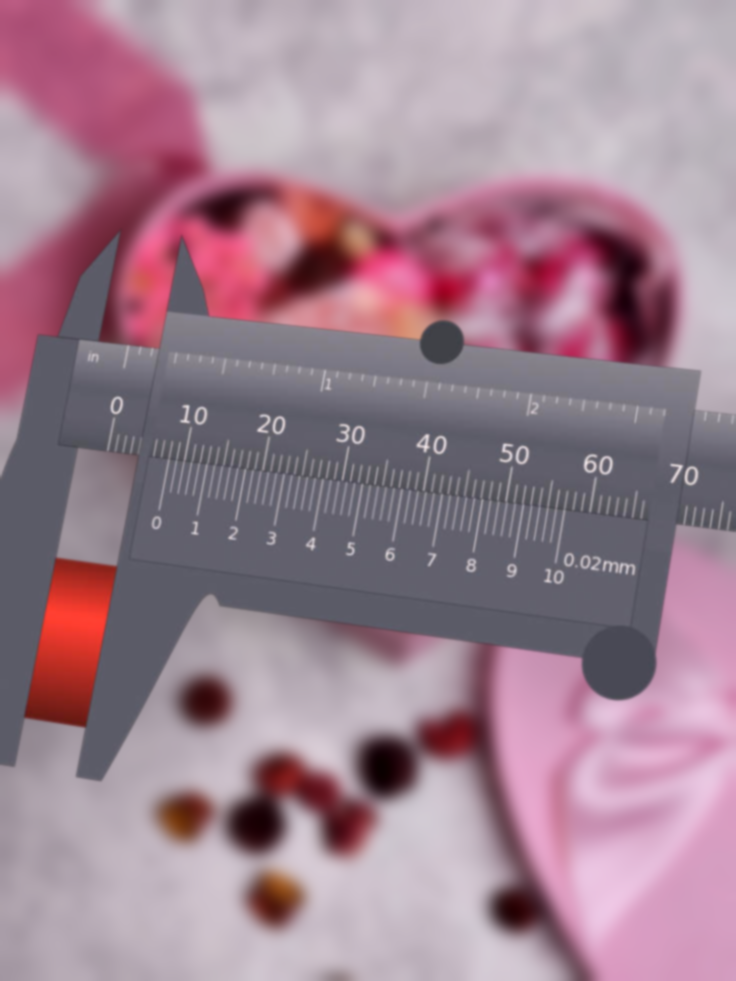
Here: 8.0 mm
